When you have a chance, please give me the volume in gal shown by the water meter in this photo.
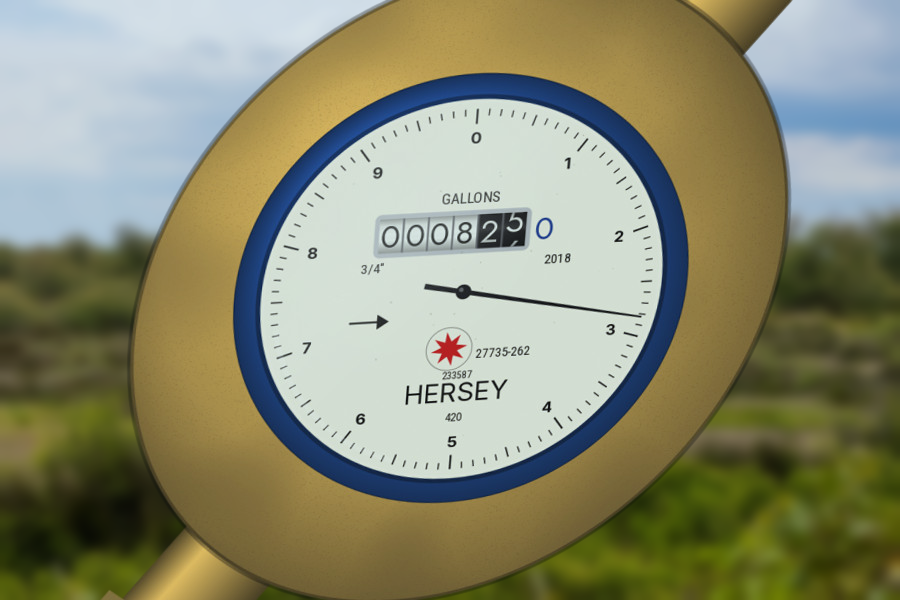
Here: 8252.8 gal
